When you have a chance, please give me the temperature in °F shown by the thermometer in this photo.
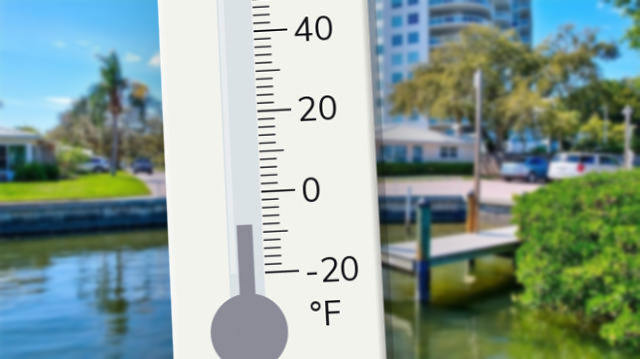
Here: -8 °F
